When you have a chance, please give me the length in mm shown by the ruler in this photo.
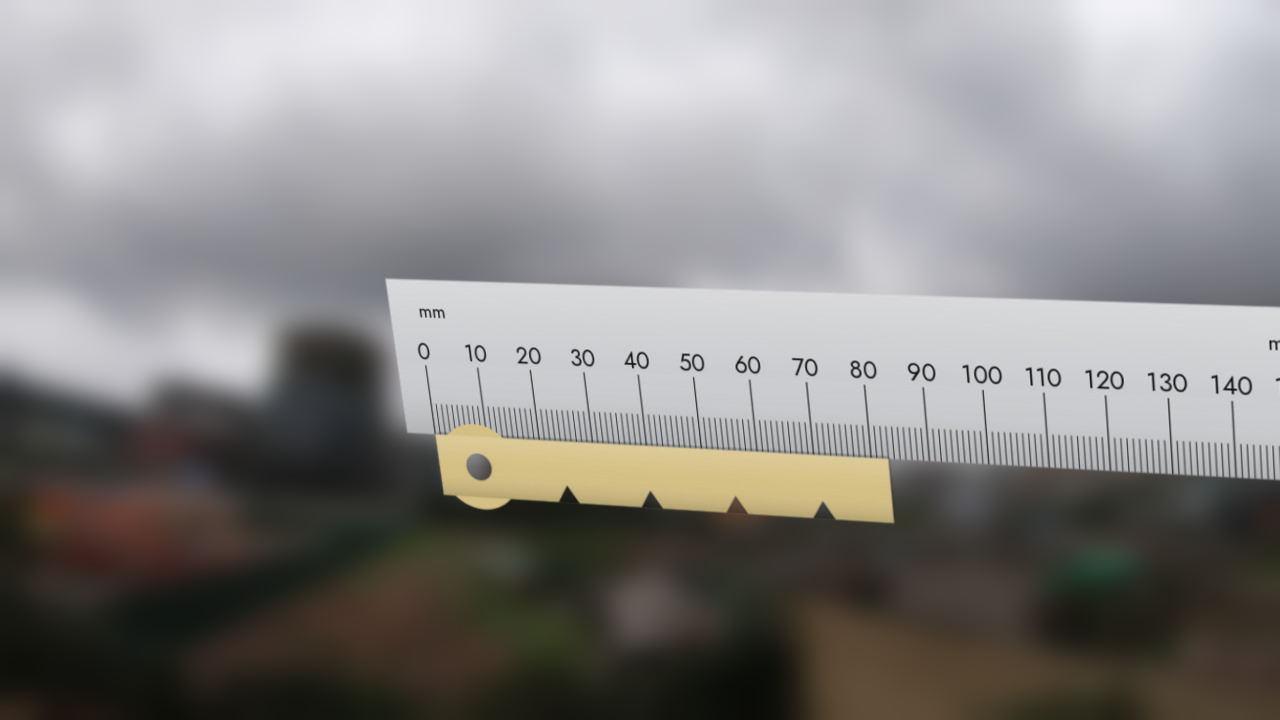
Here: 83 mm
